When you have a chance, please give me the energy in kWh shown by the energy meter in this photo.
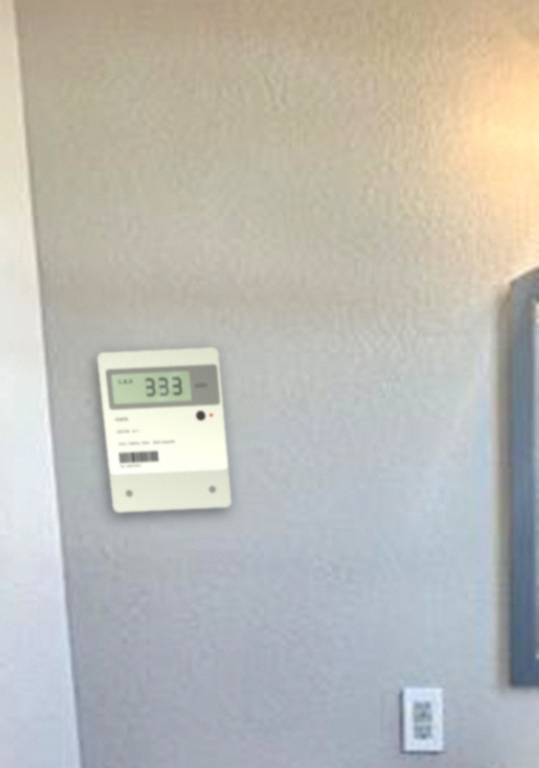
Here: 333 kWh
